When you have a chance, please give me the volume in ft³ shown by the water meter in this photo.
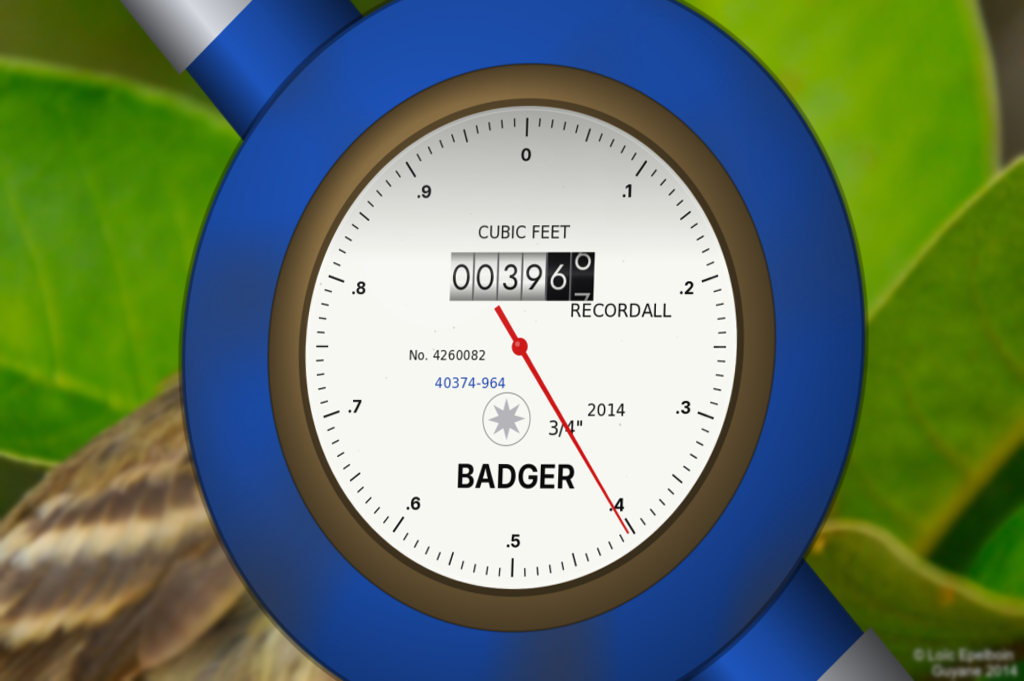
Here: 3966.40 ft³
